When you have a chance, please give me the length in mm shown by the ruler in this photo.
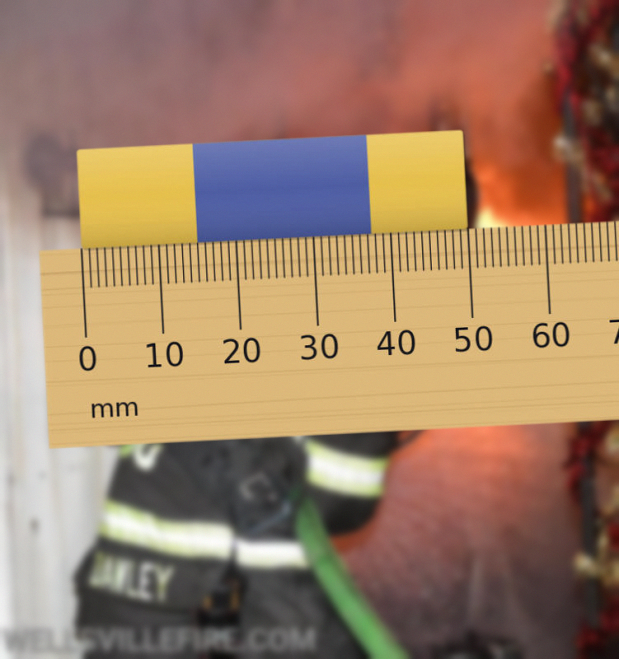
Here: 50 mm
